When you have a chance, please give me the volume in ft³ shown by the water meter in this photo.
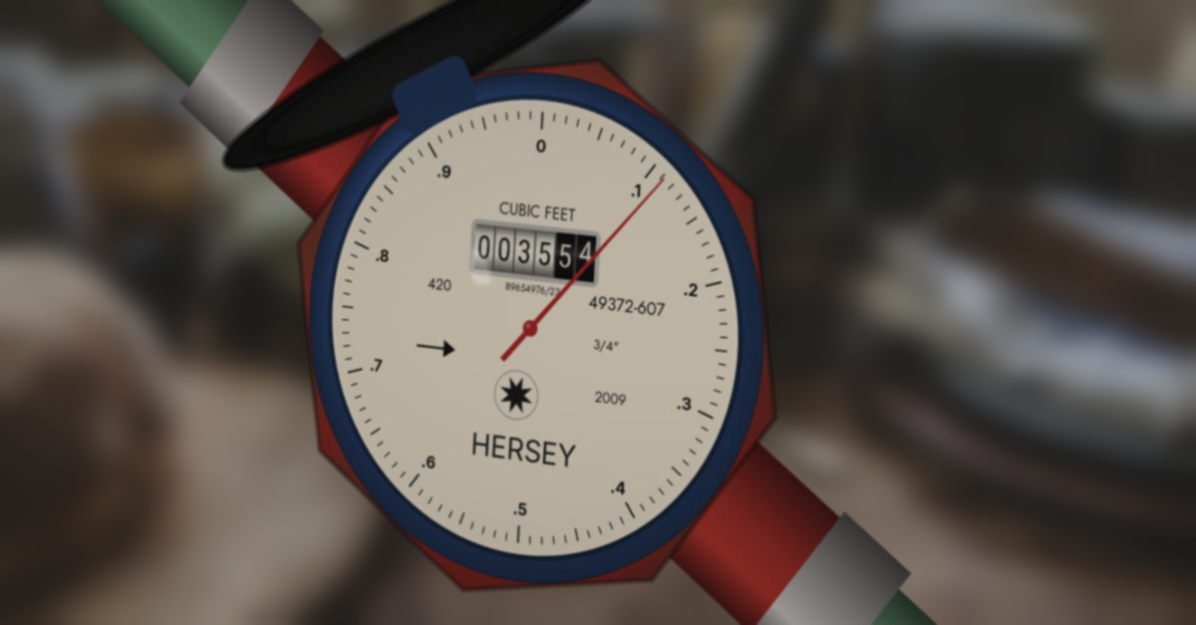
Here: 3554.11 ft³
